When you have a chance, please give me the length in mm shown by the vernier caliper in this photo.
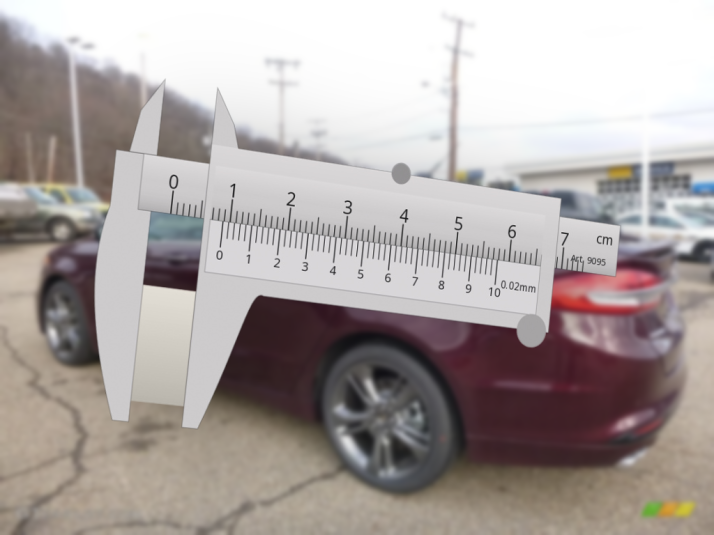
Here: 8.8 mm
